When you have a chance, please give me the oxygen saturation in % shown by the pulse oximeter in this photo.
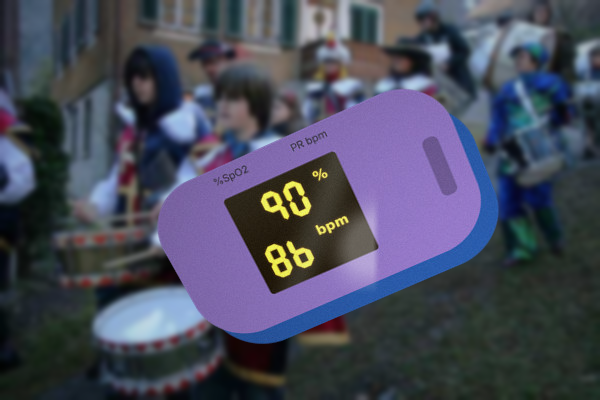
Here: 90 %
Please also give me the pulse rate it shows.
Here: 86 bpm
